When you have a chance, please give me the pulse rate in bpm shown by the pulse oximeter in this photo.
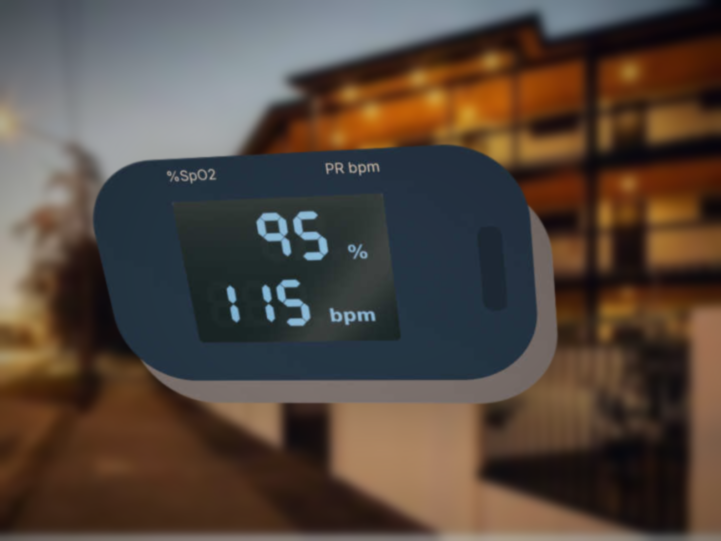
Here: 115 bpm
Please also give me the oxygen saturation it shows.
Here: 95 %
